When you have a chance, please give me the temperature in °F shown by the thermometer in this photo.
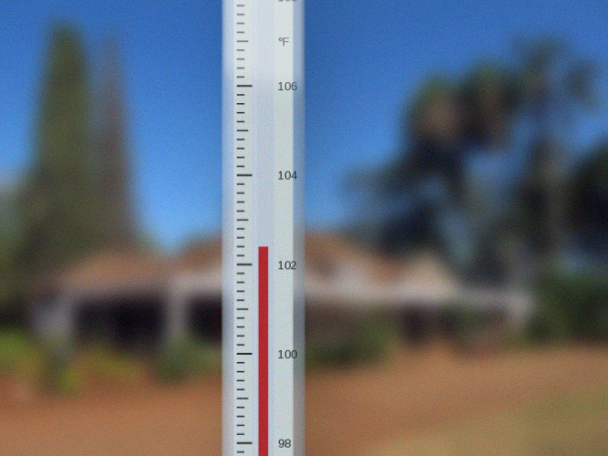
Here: 102.4 °F
